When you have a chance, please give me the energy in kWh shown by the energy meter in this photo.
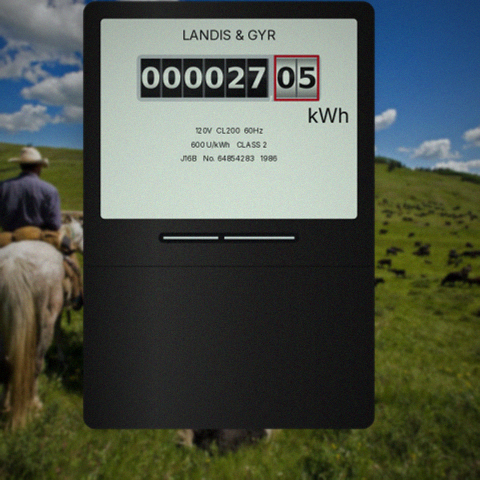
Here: 27.05 kWh
